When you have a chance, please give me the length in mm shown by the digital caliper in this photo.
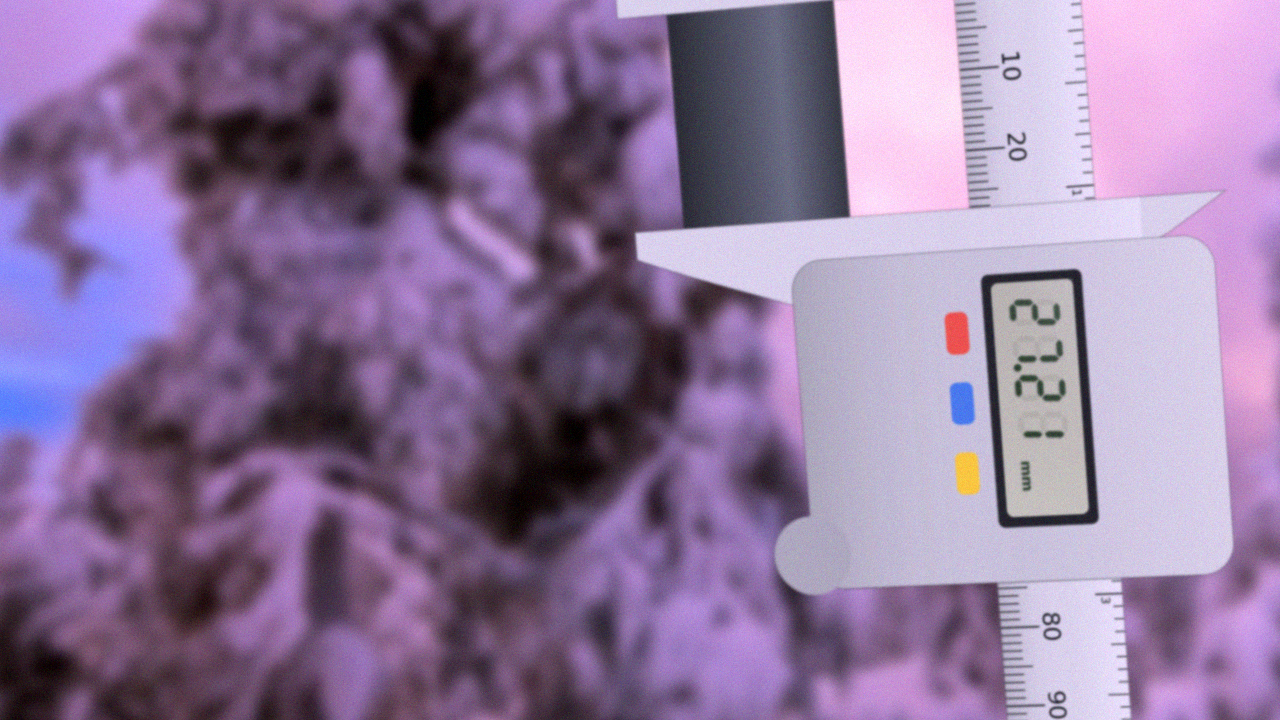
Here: 27.21 mm
